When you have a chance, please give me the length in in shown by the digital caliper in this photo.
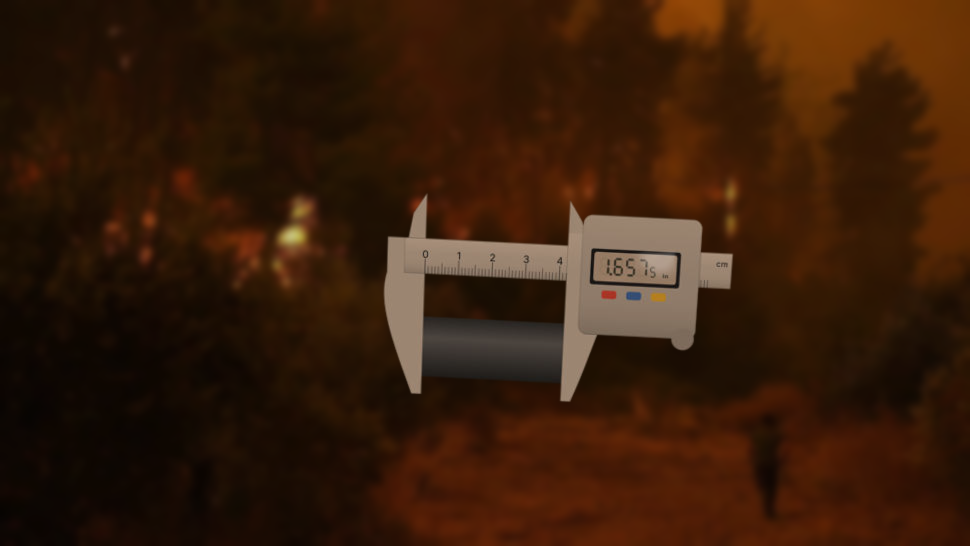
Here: 1.6575 in
